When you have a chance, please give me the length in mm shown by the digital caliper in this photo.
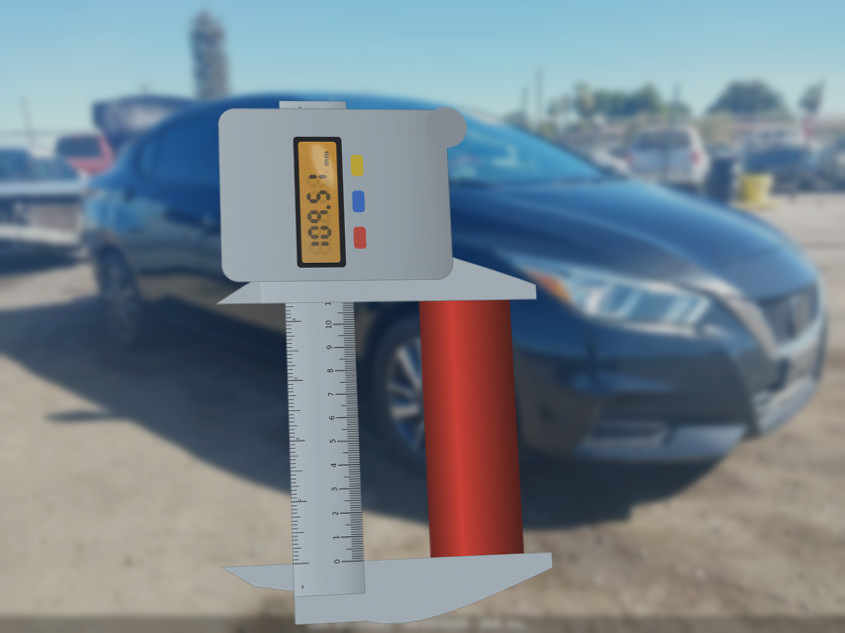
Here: 109.51 mm
